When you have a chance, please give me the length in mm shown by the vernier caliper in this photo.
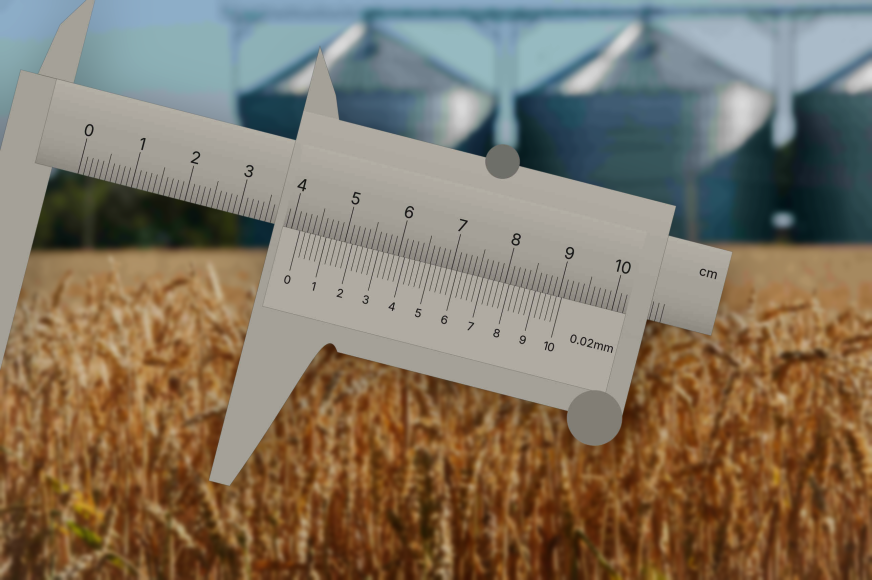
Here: 41.6 mm
